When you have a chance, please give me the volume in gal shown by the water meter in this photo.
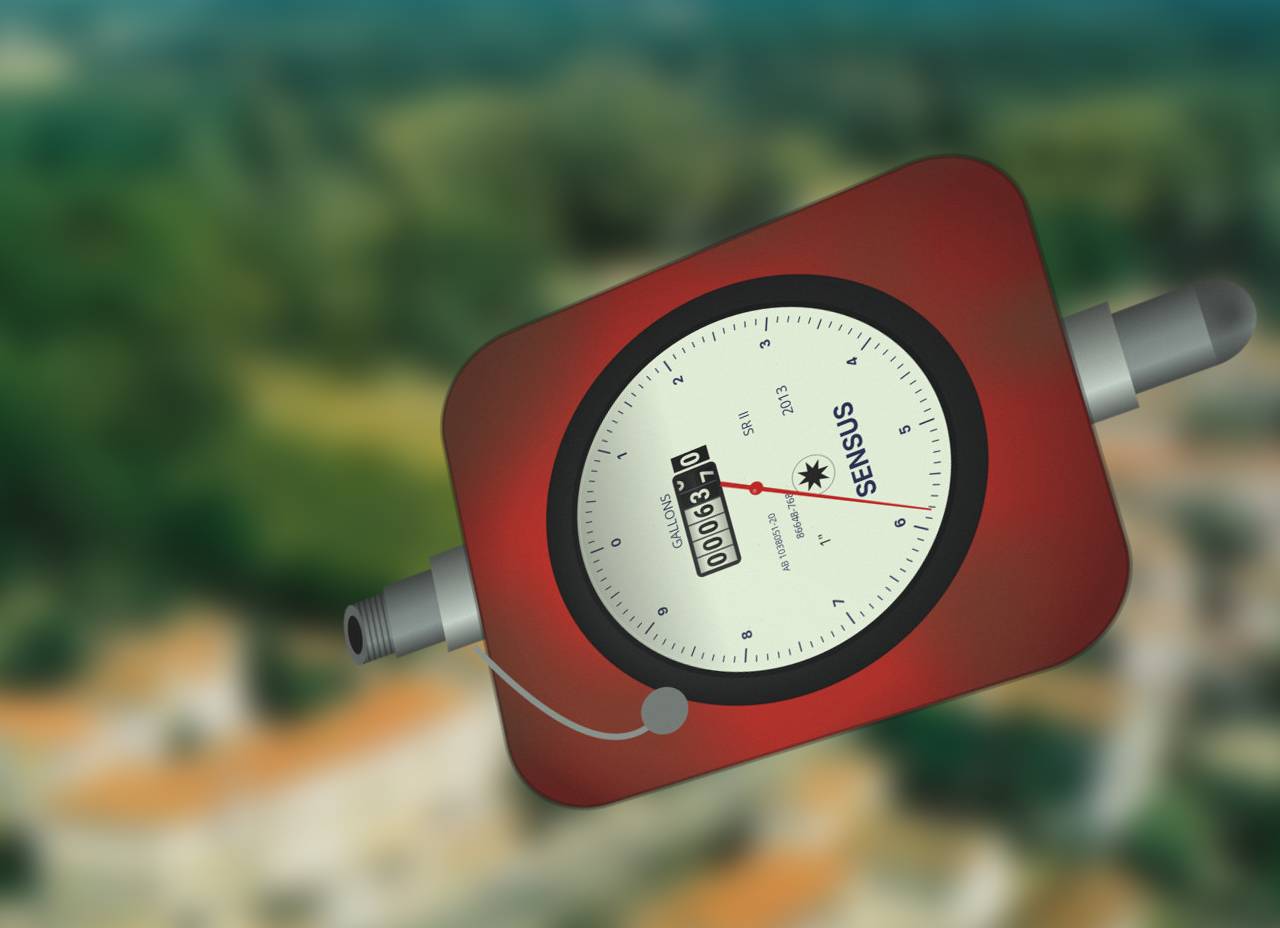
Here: 6365.8 gal
